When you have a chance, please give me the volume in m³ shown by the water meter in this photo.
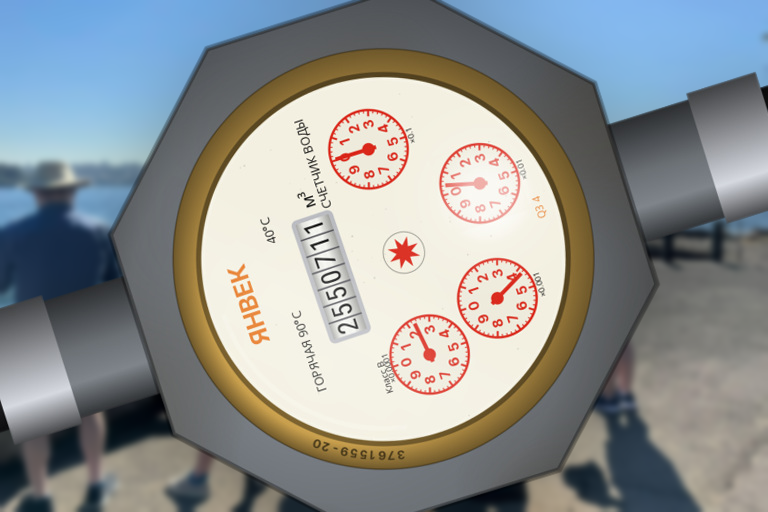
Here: 2550711.0042 m³
